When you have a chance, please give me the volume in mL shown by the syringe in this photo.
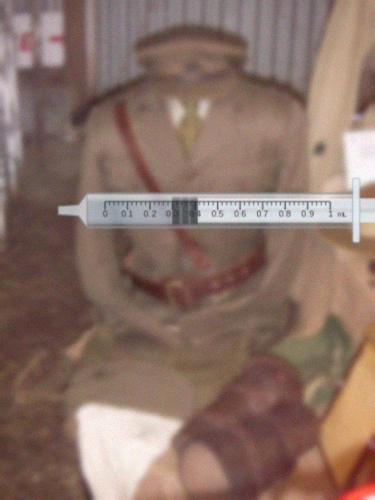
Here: 0.3 mL
